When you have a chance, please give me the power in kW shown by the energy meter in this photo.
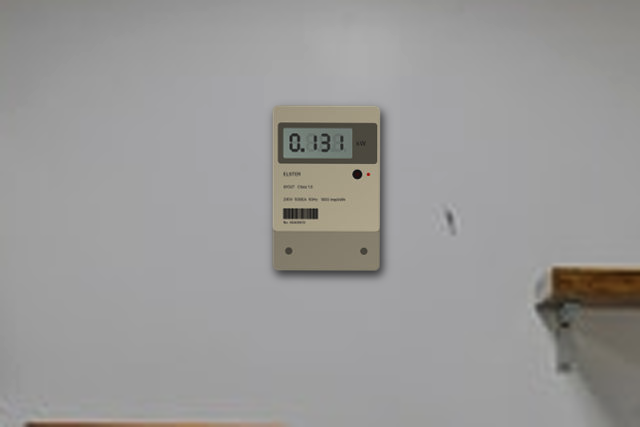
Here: 0.131 kW
